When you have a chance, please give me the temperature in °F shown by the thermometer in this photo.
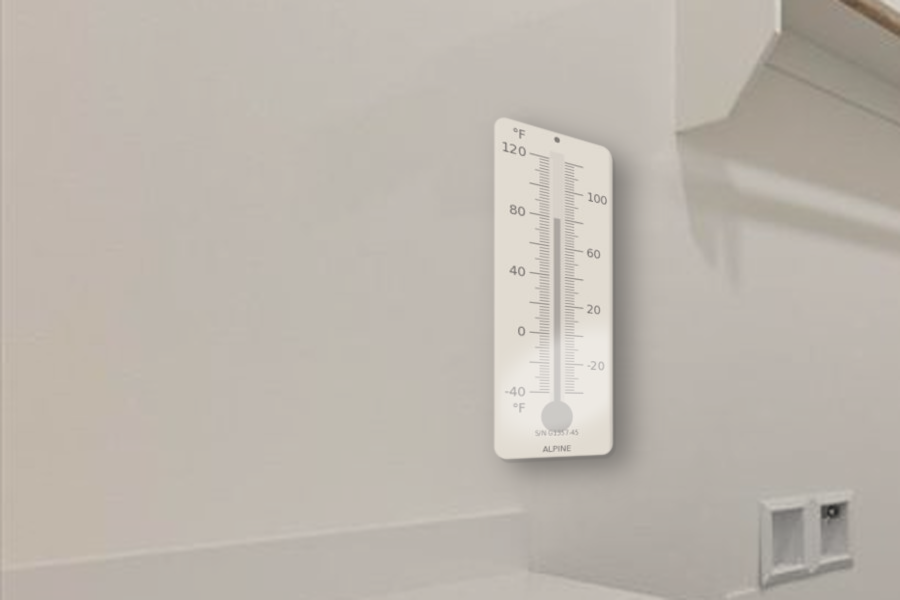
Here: 80 °F
